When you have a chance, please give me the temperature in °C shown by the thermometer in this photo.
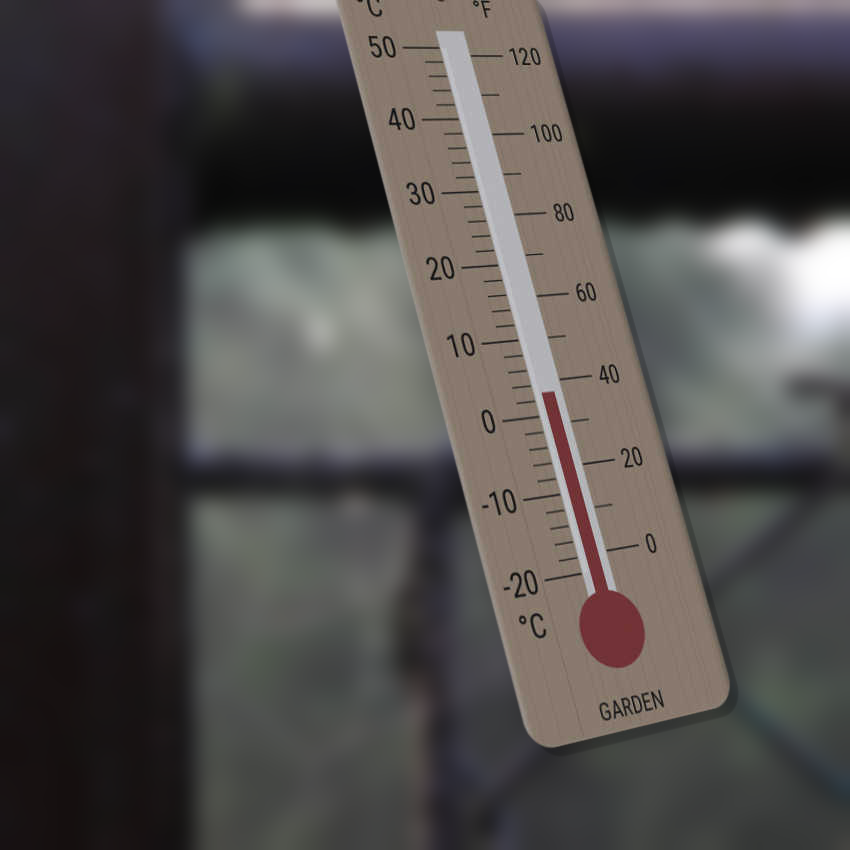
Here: 3 °C
